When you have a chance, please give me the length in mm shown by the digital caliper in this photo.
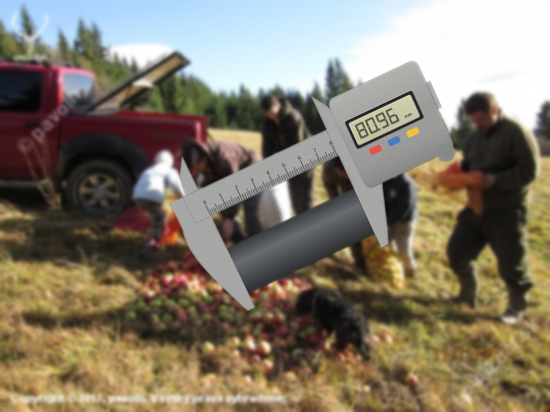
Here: 80.96 mm
